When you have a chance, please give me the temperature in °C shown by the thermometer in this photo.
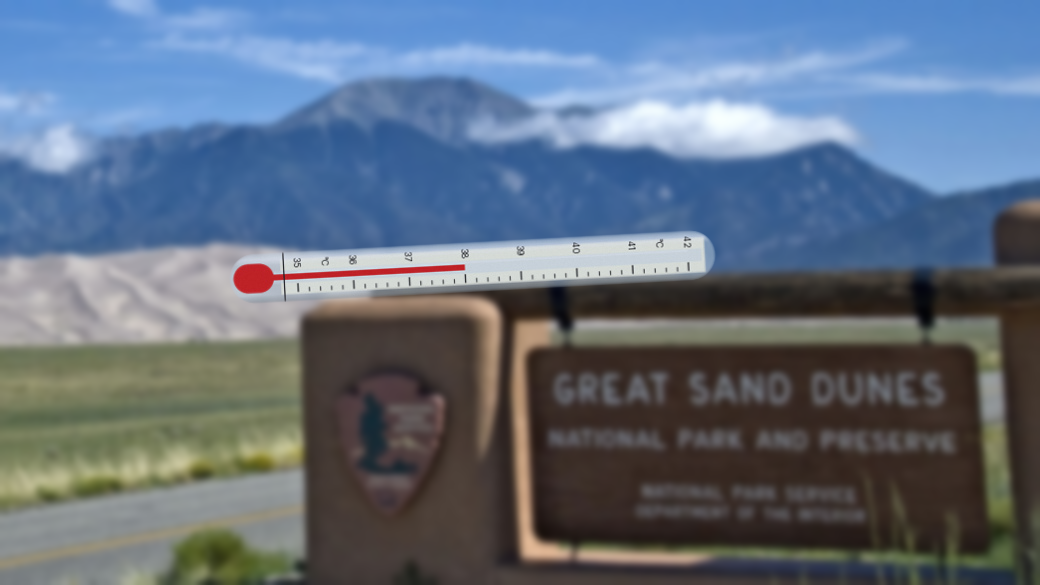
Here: 38 °C
